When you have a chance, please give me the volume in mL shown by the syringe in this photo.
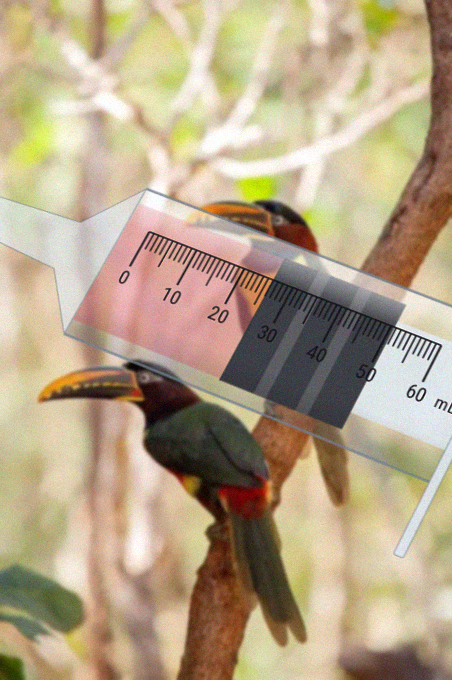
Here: 26 mL
